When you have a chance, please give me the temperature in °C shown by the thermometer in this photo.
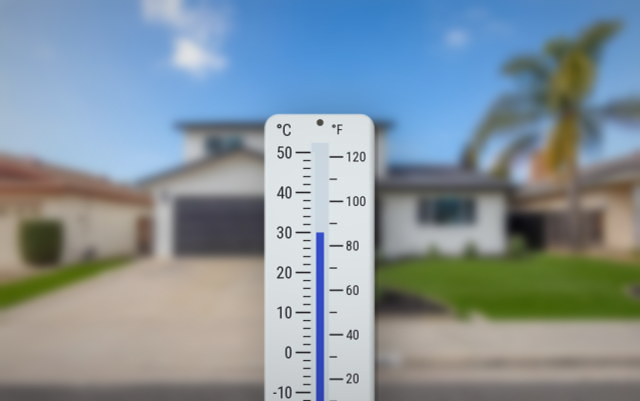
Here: 30 °C
